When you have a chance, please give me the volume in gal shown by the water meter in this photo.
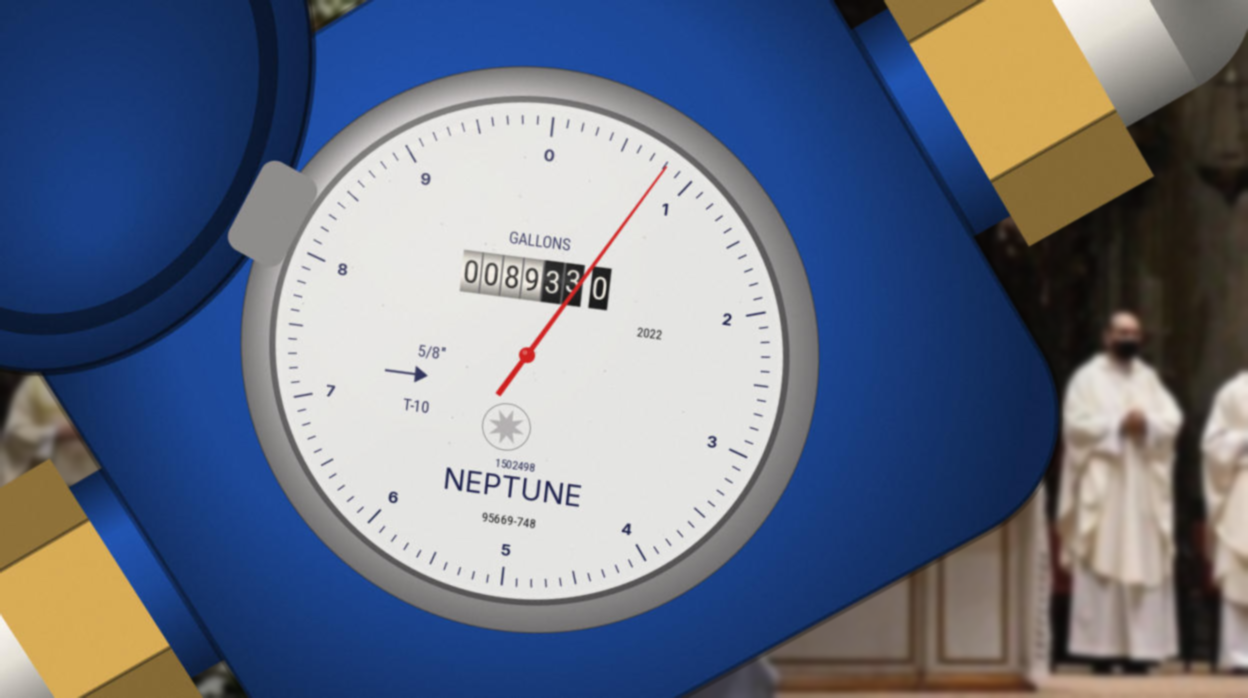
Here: 89330.8 gal
